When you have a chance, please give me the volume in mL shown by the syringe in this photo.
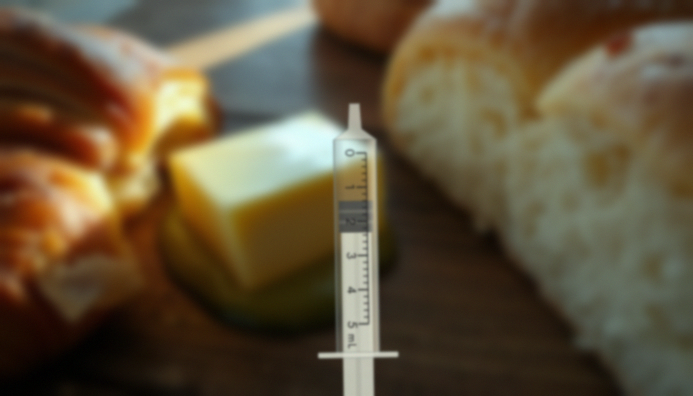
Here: 1.4 mL
